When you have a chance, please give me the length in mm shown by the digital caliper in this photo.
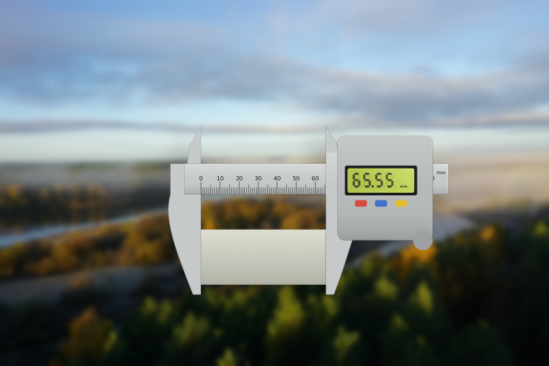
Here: 65.55 mm
